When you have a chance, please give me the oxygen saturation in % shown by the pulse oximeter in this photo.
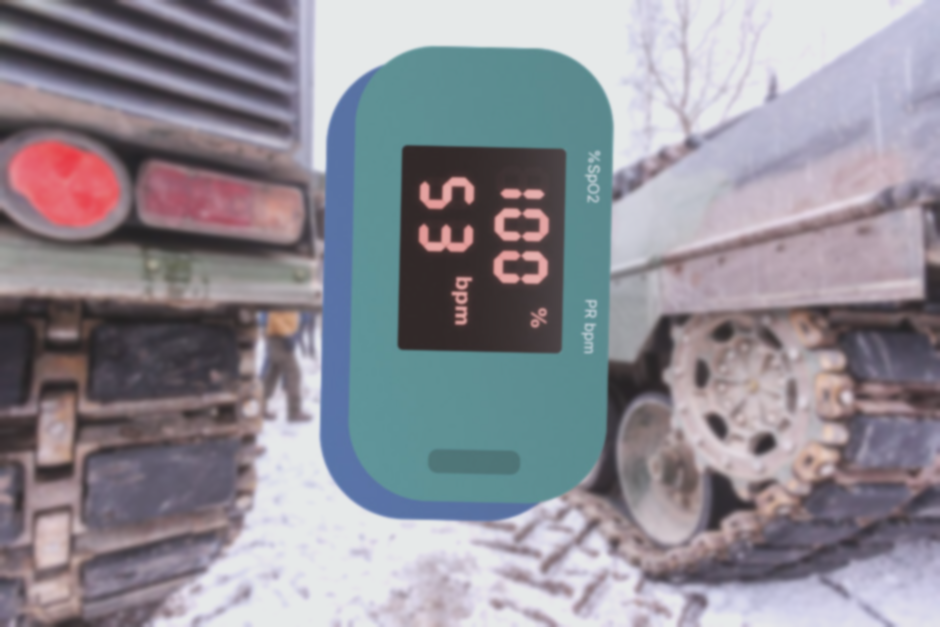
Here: 100 %
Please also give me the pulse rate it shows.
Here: 53 bpm
